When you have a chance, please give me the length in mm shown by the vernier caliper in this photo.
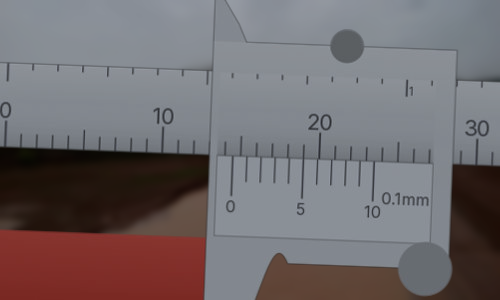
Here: 14.5 mm
